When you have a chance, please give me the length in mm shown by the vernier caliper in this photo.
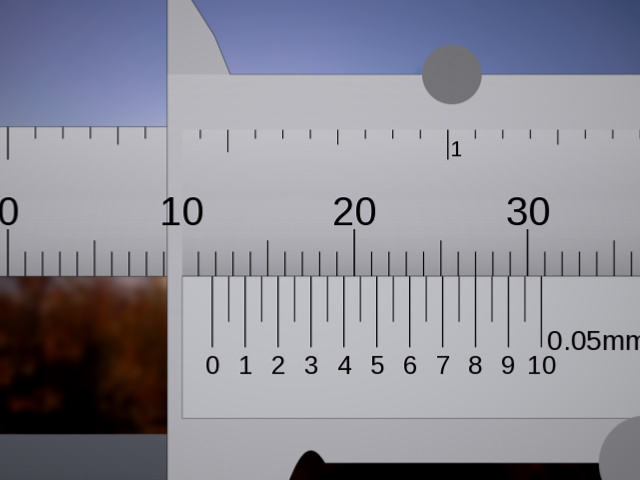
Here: 11.8 mm
